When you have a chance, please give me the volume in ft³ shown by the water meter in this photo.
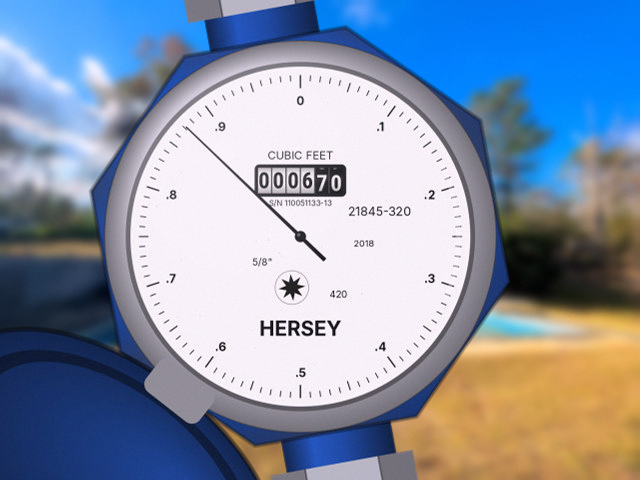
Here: 669.87 ft³
